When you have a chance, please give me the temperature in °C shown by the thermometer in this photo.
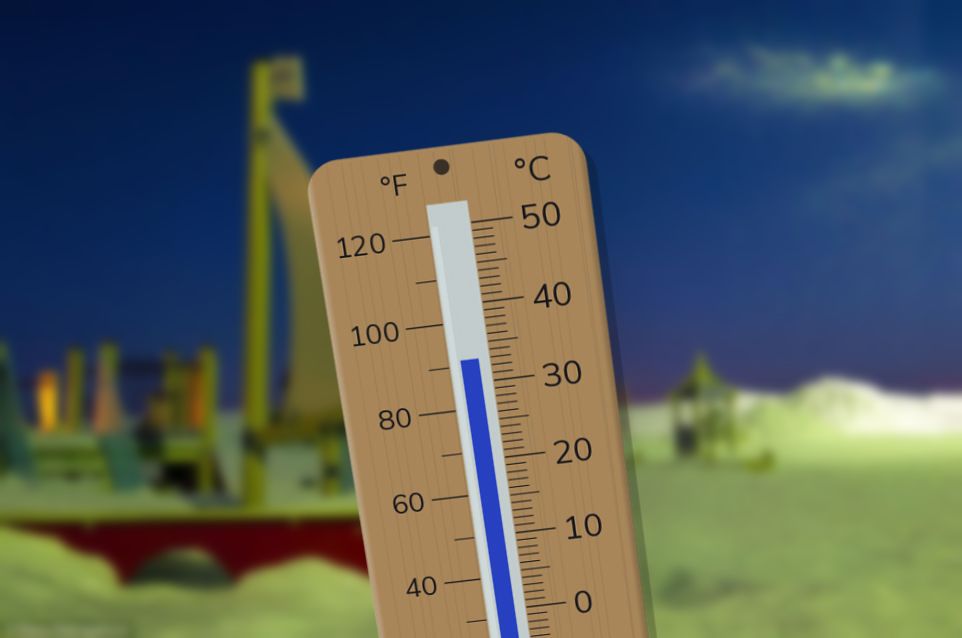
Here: 33 °C
